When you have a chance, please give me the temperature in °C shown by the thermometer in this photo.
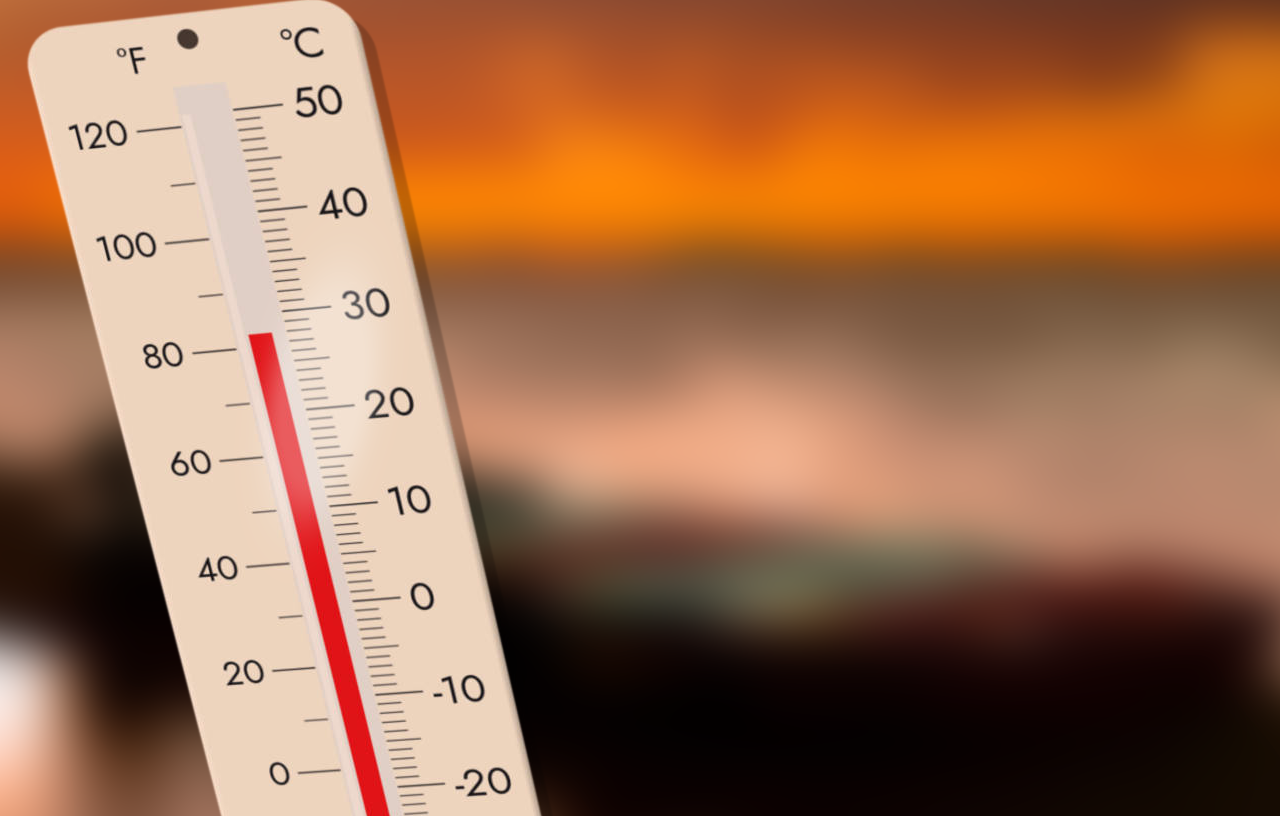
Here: 28 °C
